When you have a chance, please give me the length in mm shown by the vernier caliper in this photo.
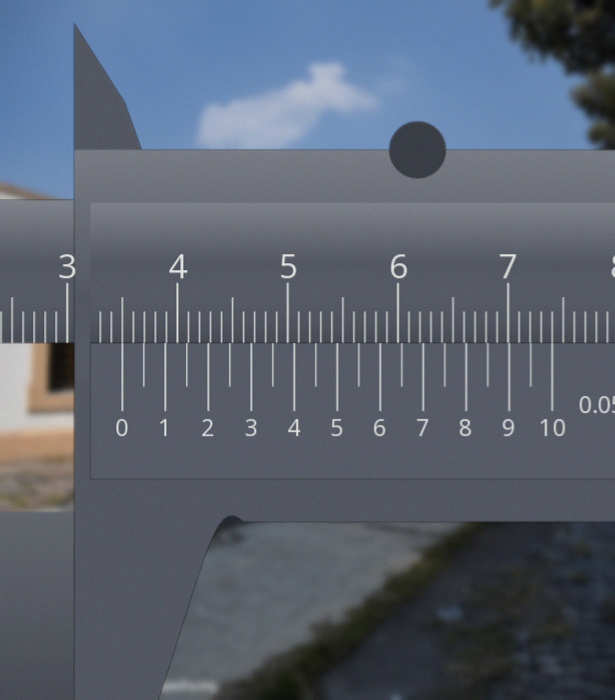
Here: 35.0 mm
